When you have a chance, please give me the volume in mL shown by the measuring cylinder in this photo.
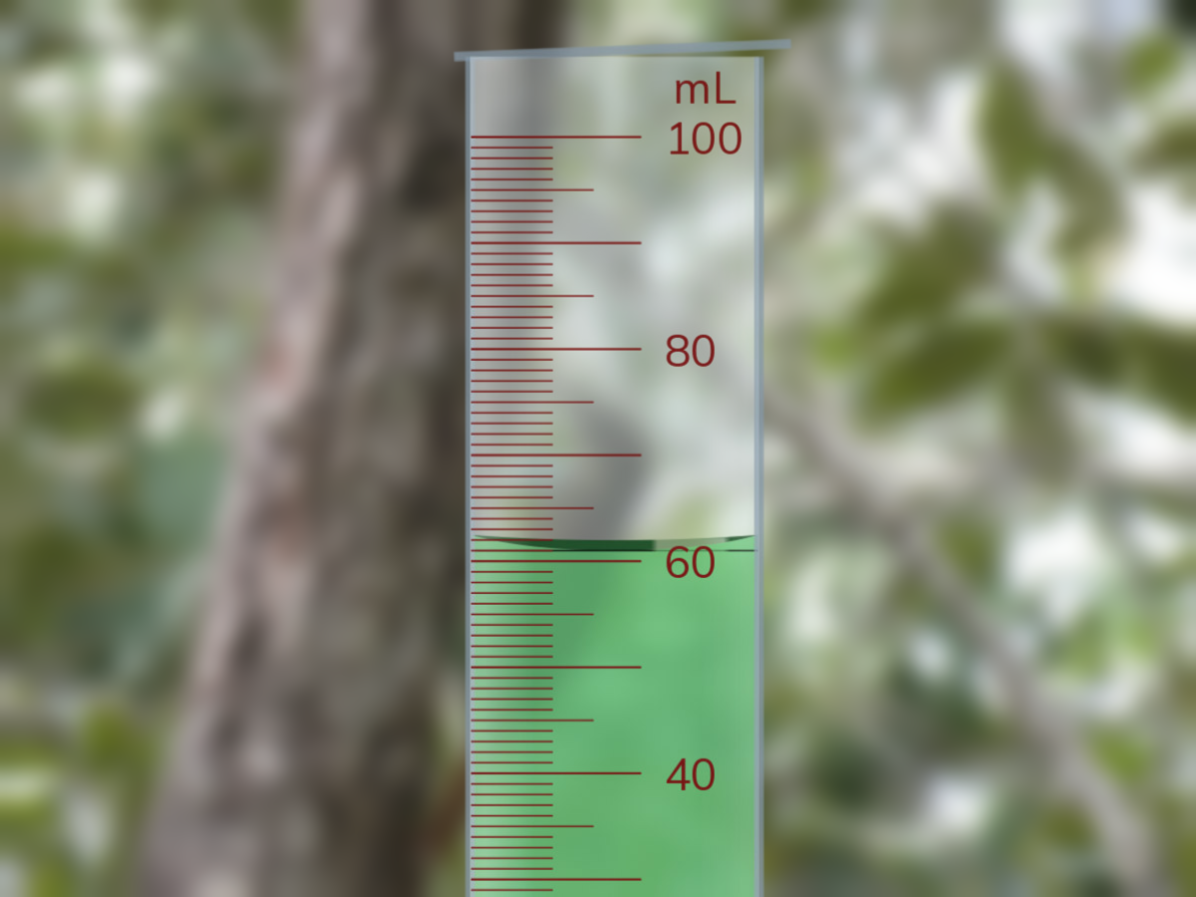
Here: 61 mL
